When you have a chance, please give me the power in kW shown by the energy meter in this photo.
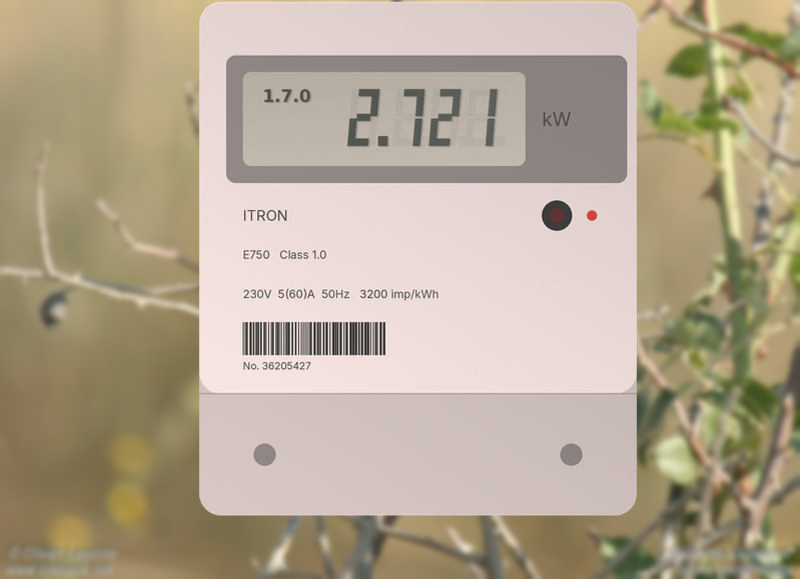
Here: 2.721 kW
